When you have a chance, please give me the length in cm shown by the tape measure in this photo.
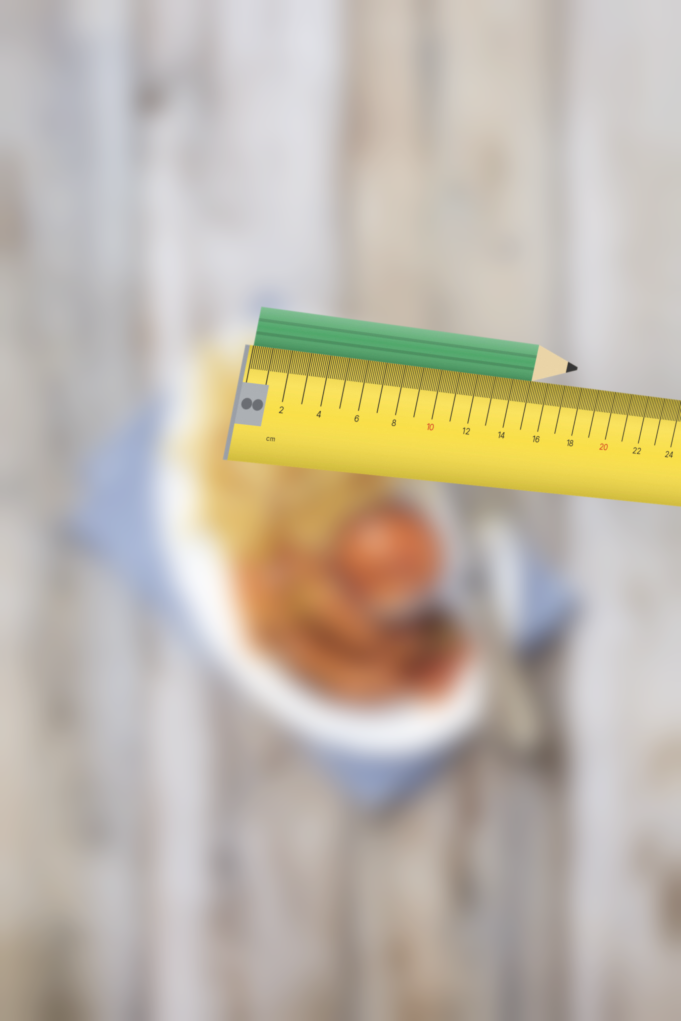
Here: 17.5 cm
